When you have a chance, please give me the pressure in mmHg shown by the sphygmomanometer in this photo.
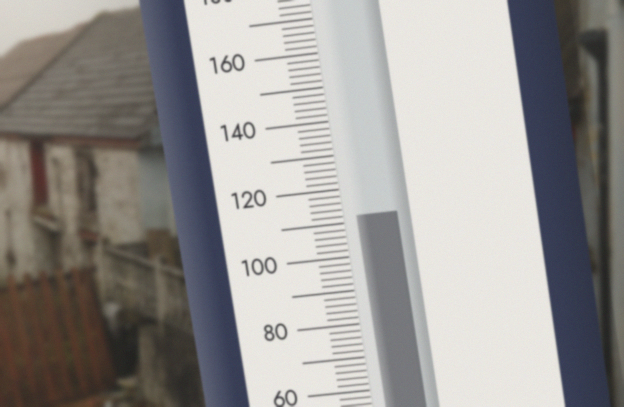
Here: 112 mmHg
